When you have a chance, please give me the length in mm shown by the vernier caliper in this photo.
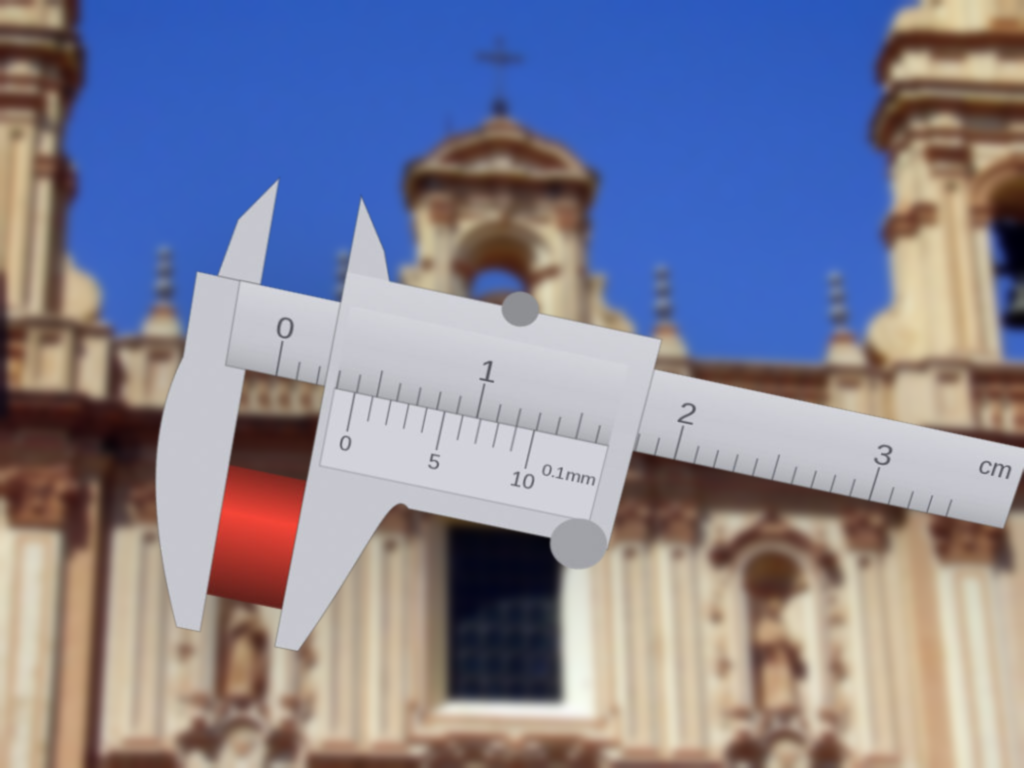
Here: 3.9 mm
